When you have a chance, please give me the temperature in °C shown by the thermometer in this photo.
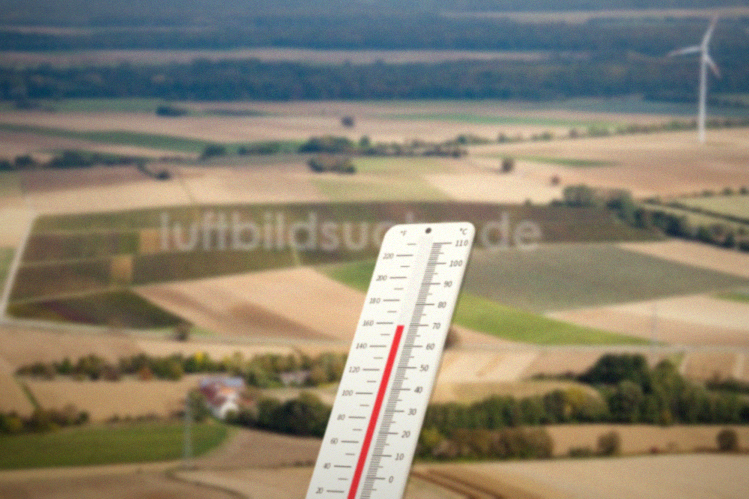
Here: 70 °C
